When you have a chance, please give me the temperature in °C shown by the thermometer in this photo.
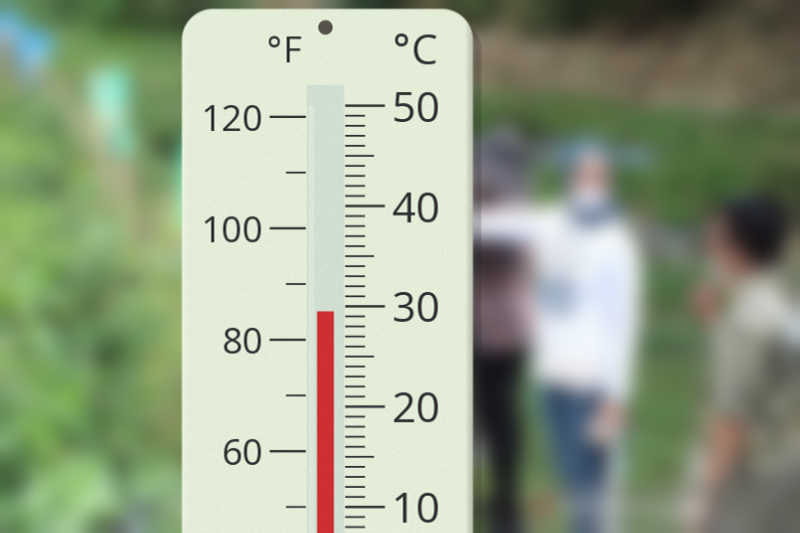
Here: 29.5 °C
